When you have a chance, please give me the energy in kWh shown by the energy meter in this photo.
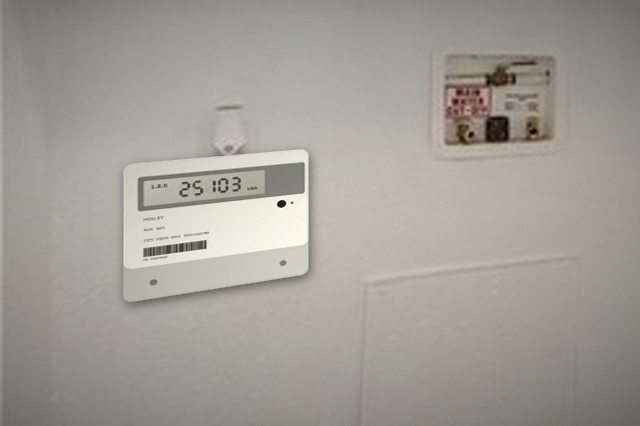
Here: 25103 kWh
